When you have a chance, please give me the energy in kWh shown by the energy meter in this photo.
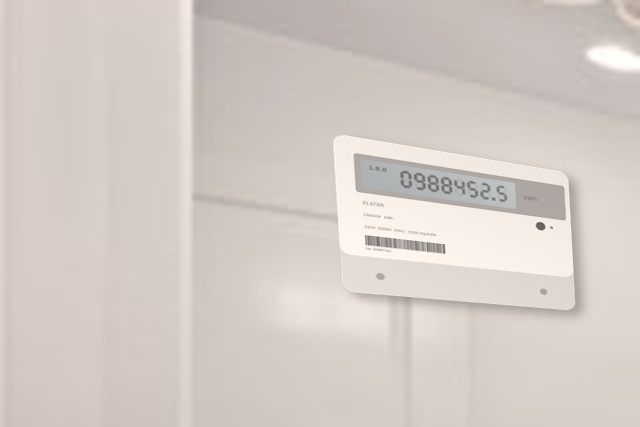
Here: 988452.5 kWh
